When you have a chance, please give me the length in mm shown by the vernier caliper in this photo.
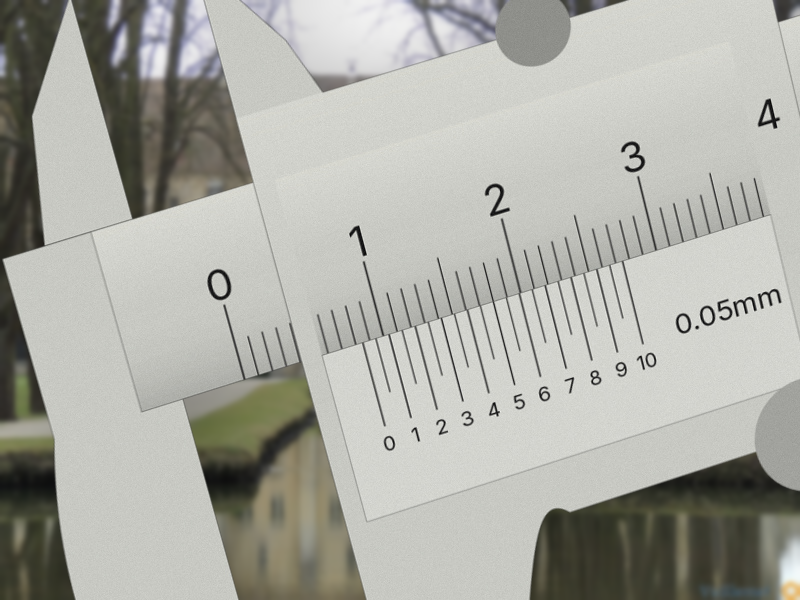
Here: 8.5 mm
